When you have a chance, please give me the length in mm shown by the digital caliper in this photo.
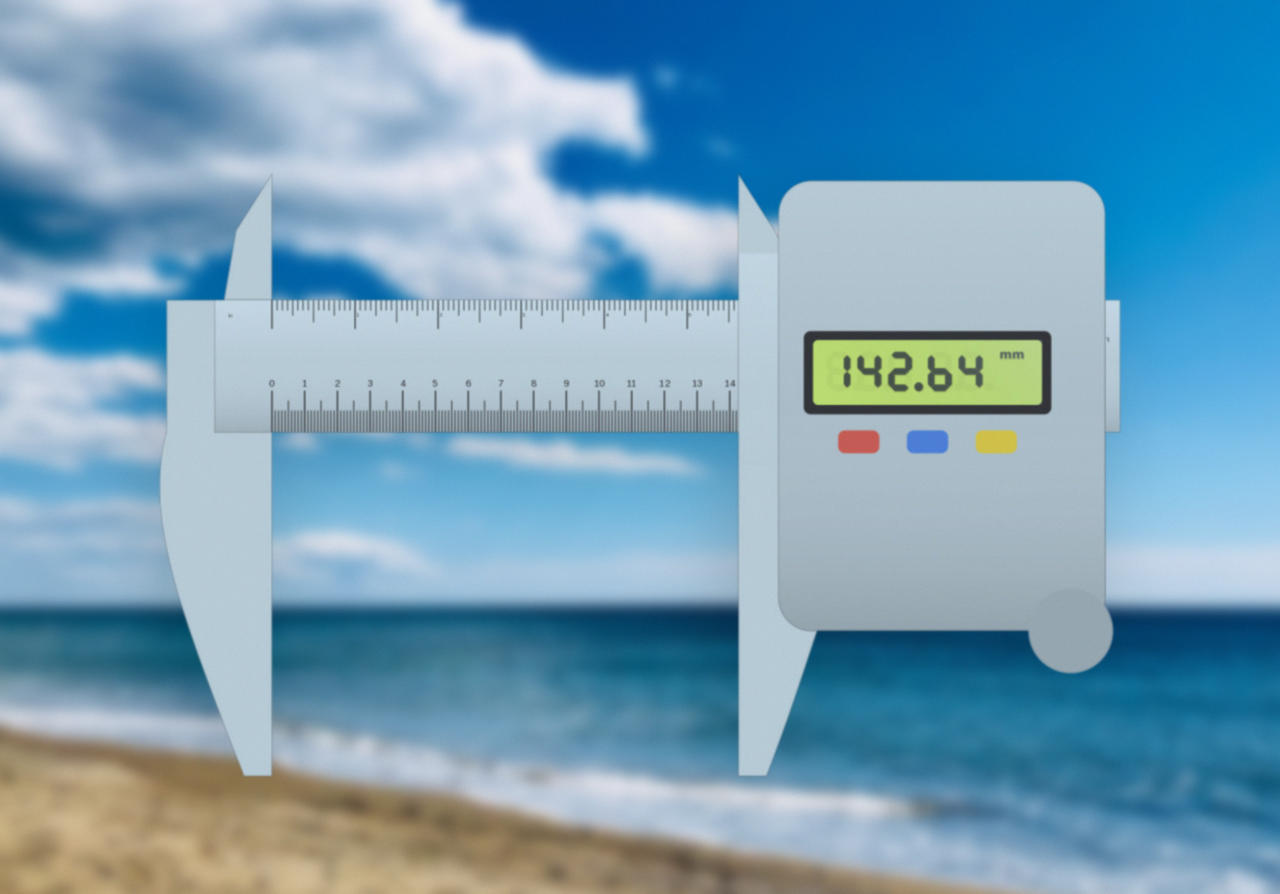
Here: 142.64 mm
